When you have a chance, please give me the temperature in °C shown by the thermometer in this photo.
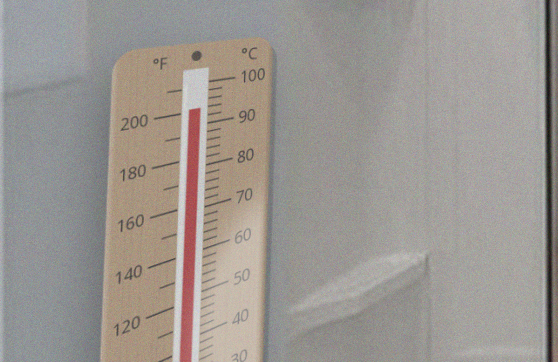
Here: 94 °C
